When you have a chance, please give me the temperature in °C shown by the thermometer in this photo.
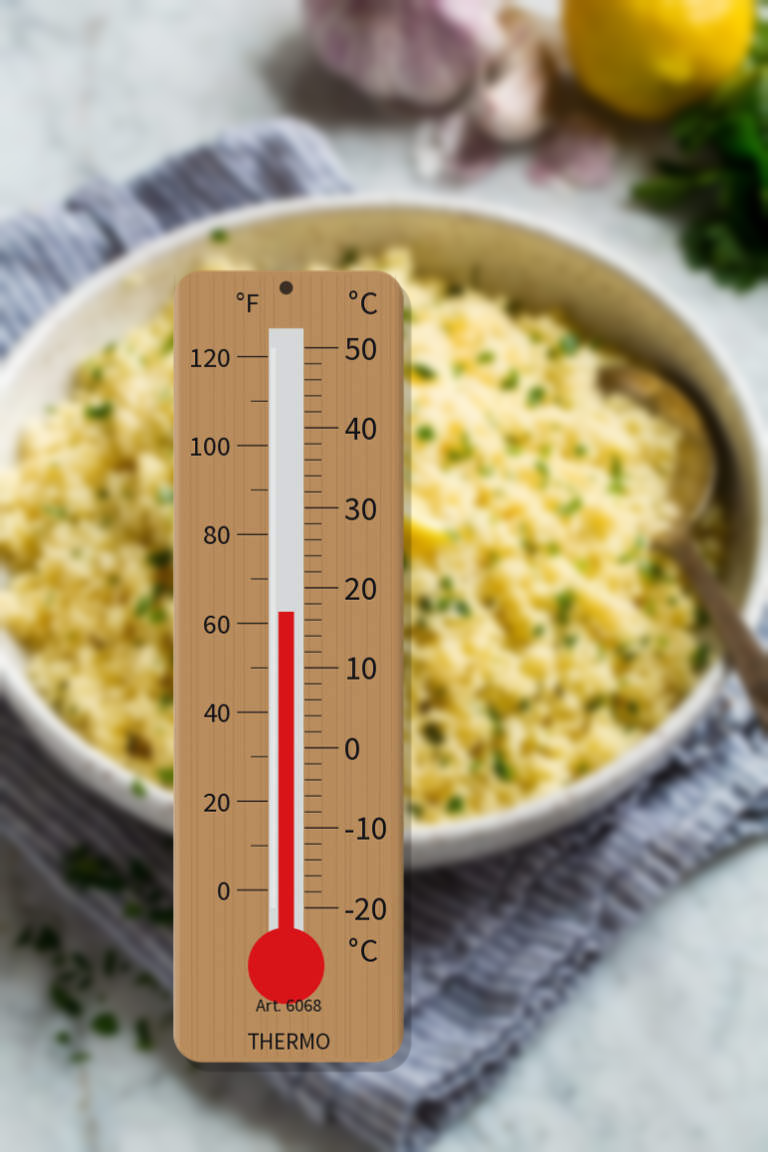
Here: 17 °C
